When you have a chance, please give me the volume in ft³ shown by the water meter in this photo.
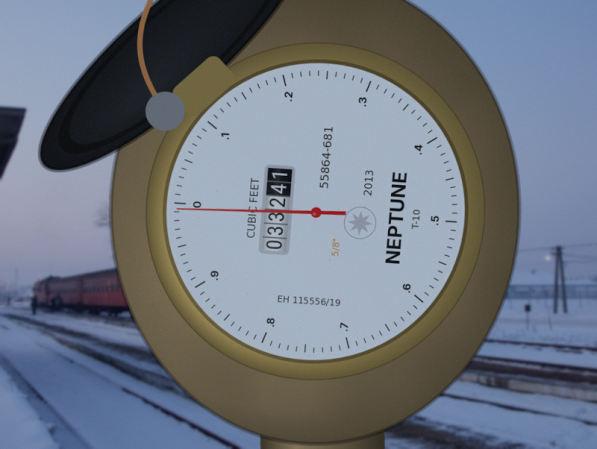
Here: 33240.99 ft³
